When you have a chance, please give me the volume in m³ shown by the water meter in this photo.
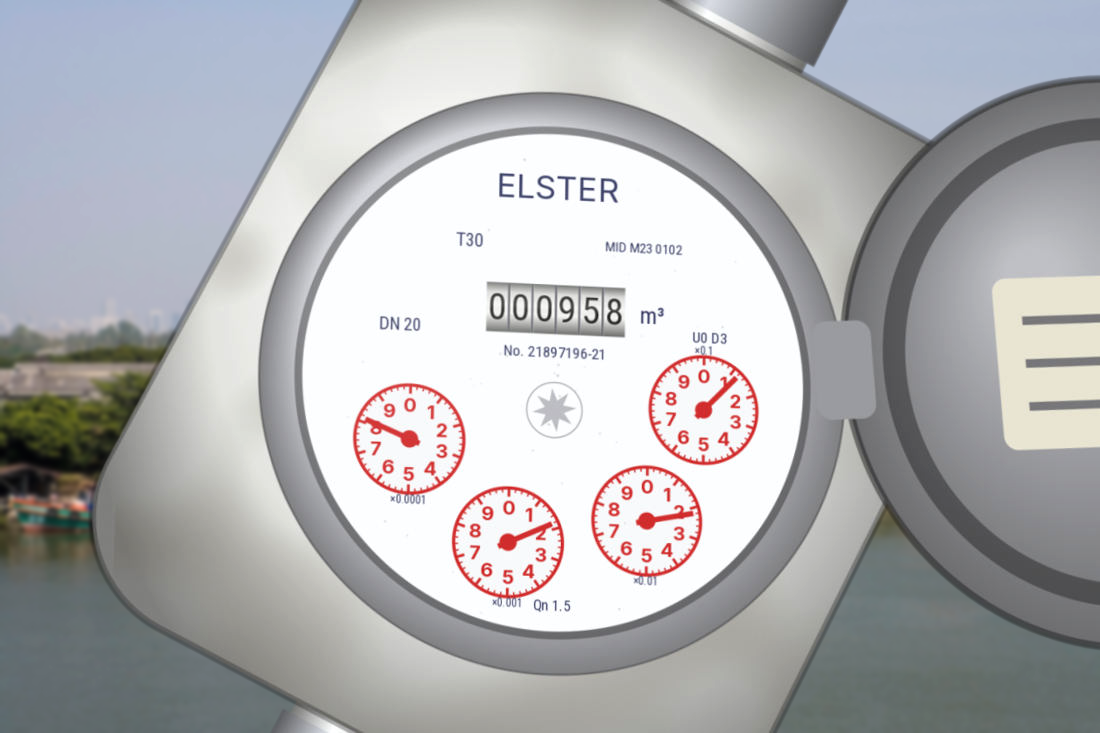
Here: 958.1218 m³
